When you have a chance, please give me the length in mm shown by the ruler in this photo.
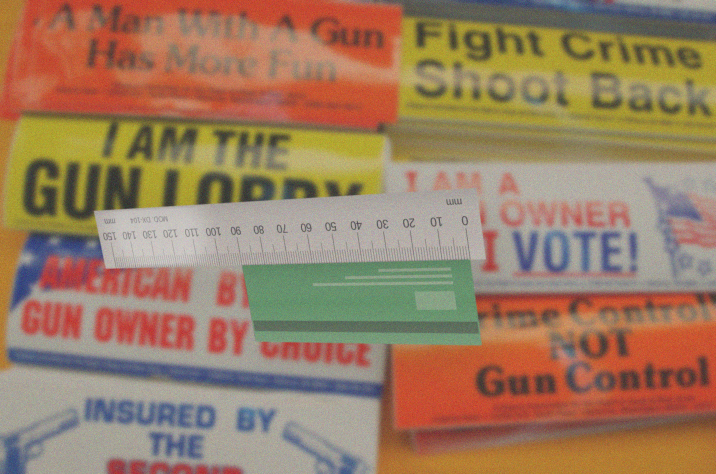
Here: 90 mm
